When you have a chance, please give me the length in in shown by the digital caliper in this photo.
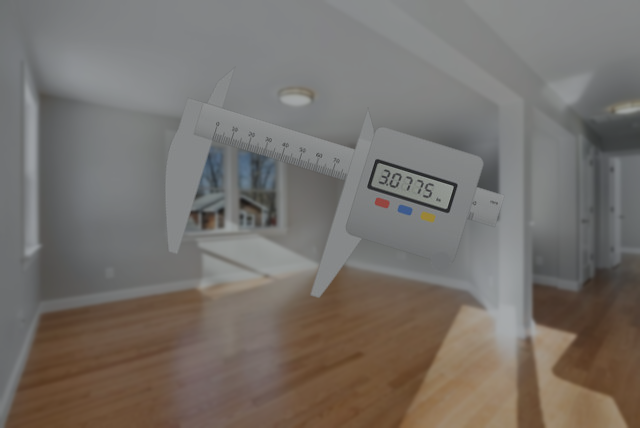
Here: 3.0775 in
